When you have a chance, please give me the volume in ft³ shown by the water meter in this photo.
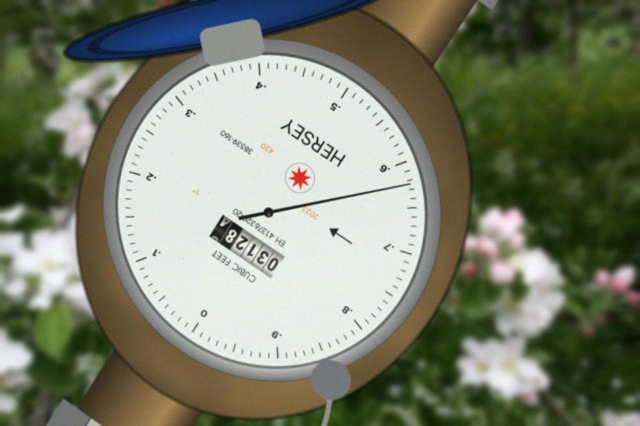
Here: 31283.62 ft³
